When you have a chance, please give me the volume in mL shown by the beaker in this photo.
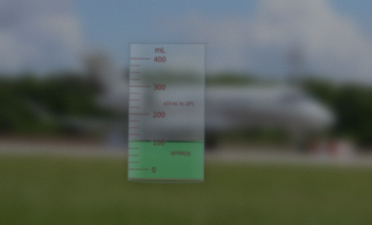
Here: 100 mL
